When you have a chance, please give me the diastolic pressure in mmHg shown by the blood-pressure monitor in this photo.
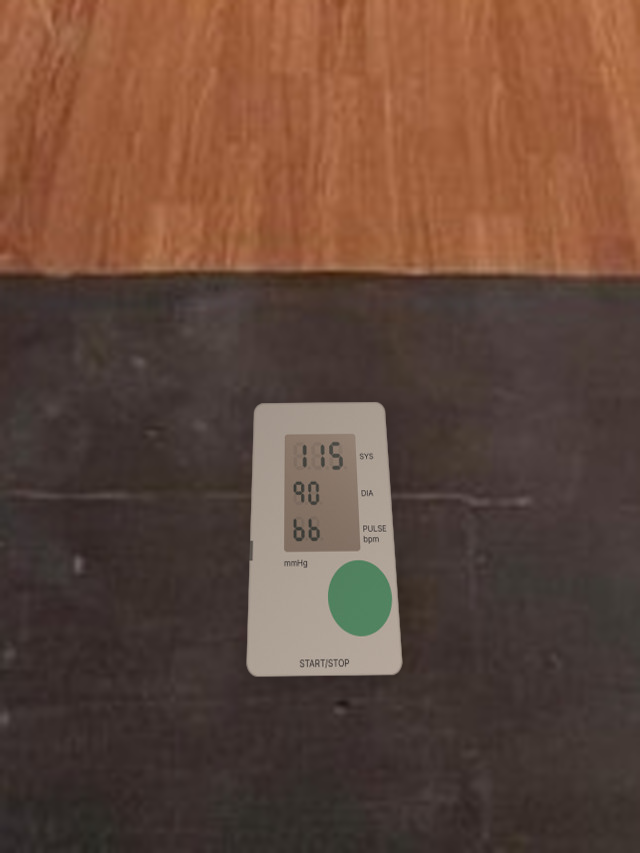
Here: 90 mmHg
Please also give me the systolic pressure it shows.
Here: 115 mmHg
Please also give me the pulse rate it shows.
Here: 66 bpm
